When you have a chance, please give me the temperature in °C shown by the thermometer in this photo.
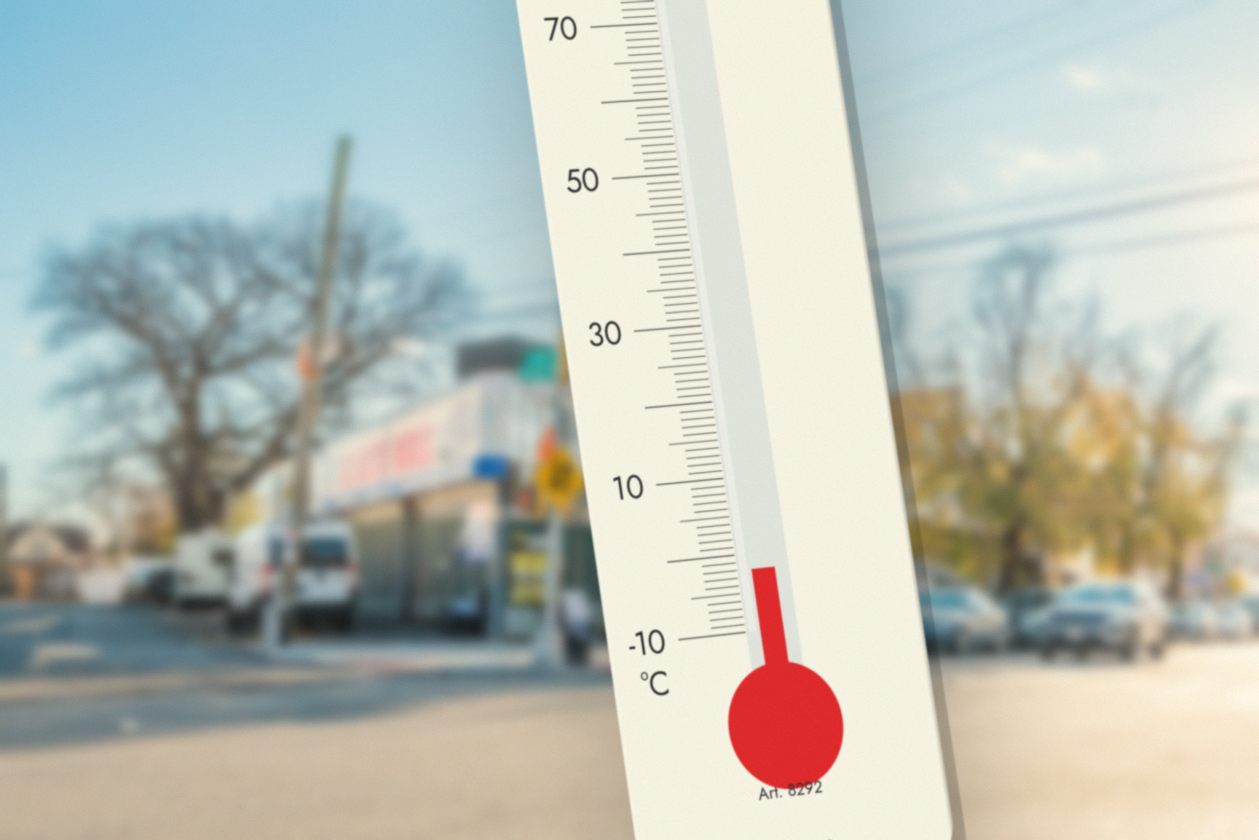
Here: -2 °C
